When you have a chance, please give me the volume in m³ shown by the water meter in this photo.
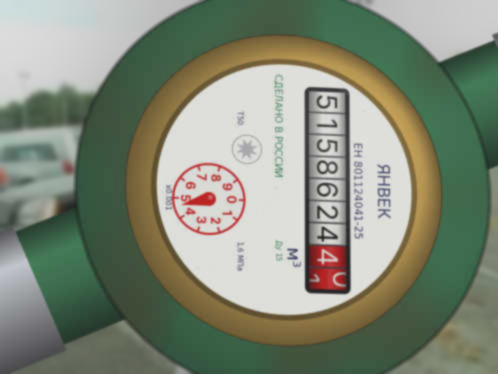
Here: 5158624.404 m³
